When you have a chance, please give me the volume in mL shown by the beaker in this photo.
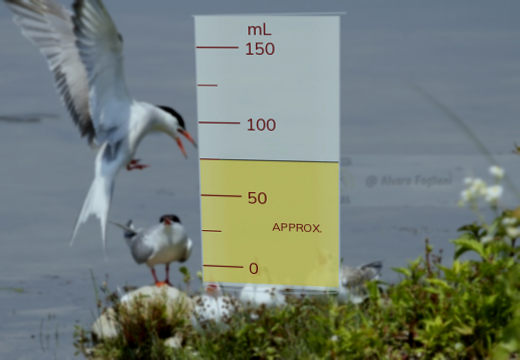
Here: 75 mL
